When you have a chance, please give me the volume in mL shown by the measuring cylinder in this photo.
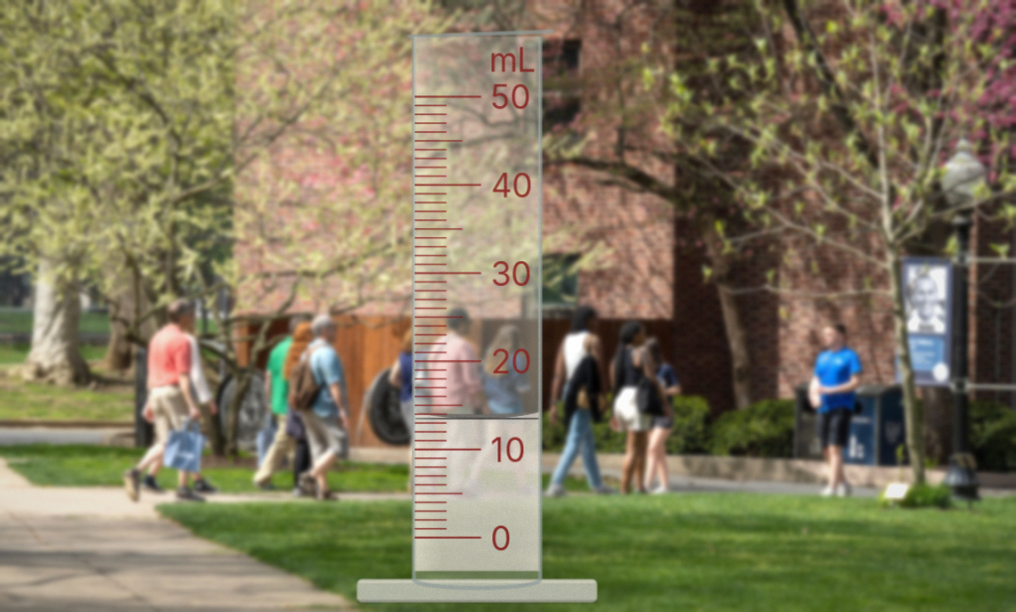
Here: 13.5 mL
